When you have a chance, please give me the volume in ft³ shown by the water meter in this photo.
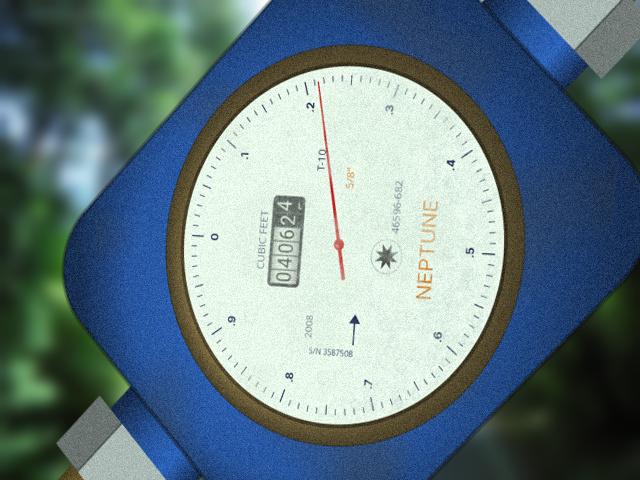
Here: 40624.21 ft³
